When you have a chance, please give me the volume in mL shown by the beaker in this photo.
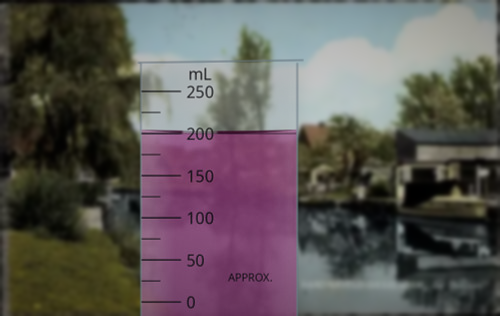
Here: 200 mL
